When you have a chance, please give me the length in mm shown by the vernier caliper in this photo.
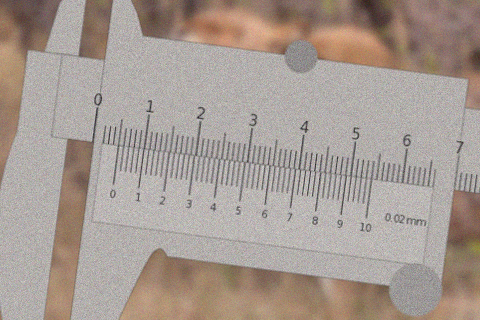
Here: 5.0 mm
